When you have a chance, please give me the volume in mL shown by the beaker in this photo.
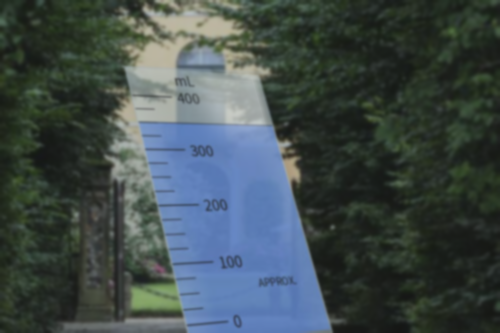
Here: 350 mL
